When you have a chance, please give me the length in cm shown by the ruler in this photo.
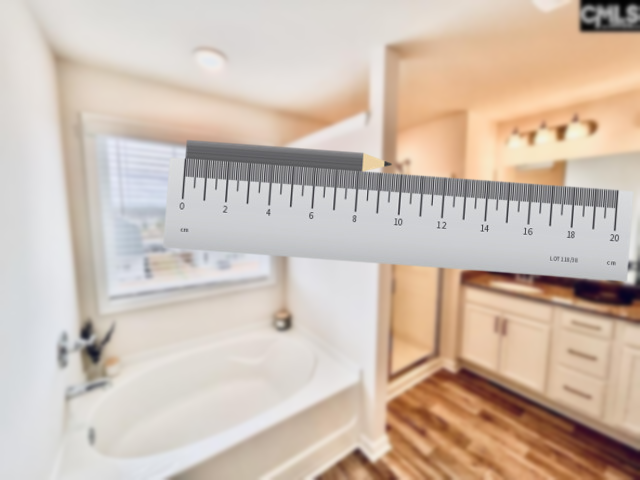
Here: 9.5 cm
